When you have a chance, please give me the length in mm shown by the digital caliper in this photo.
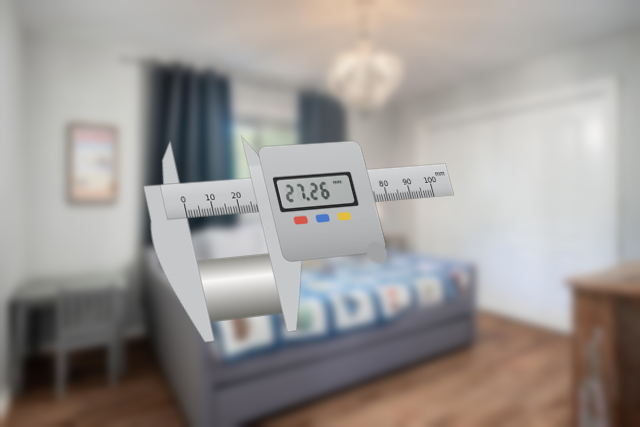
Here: 27.26 mm
